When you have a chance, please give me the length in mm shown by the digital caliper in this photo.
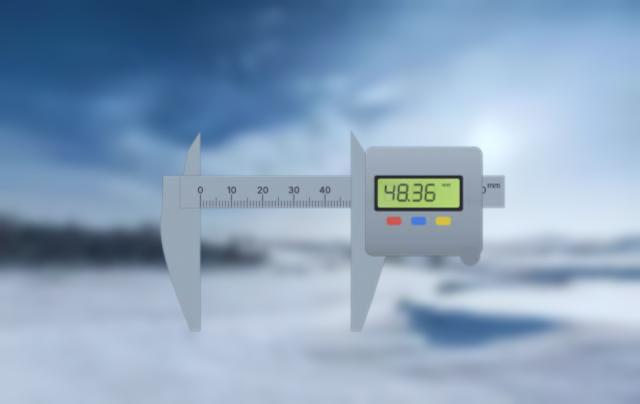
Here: 48.36 mm
